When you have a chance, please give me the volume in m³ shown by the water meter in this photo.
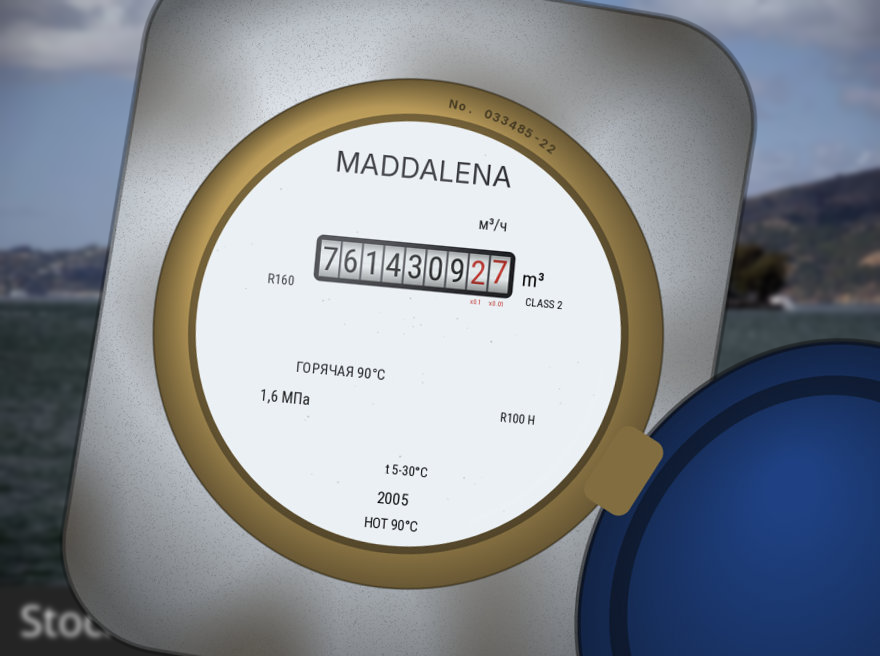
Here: 7614309.27 m³
